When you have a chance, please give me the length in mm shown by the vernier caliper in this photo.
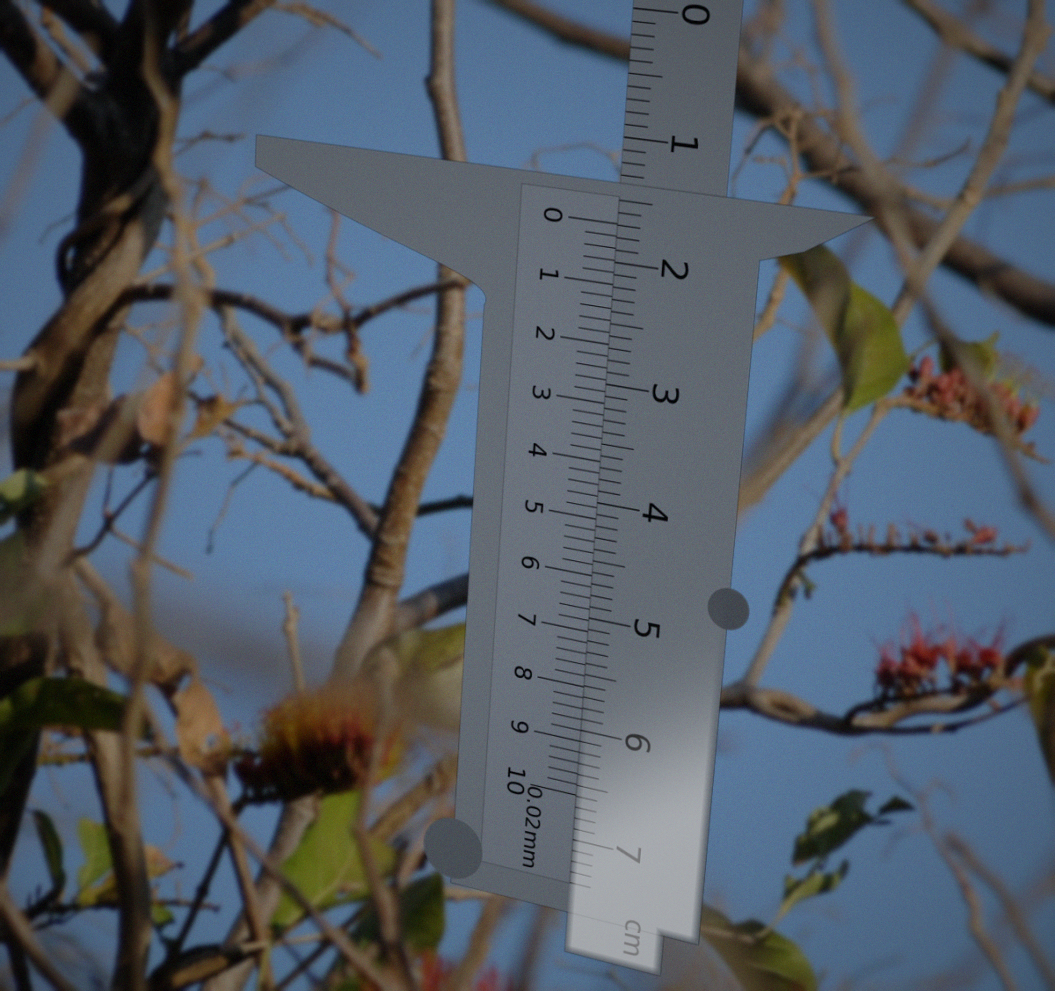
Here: 16.9 mm
